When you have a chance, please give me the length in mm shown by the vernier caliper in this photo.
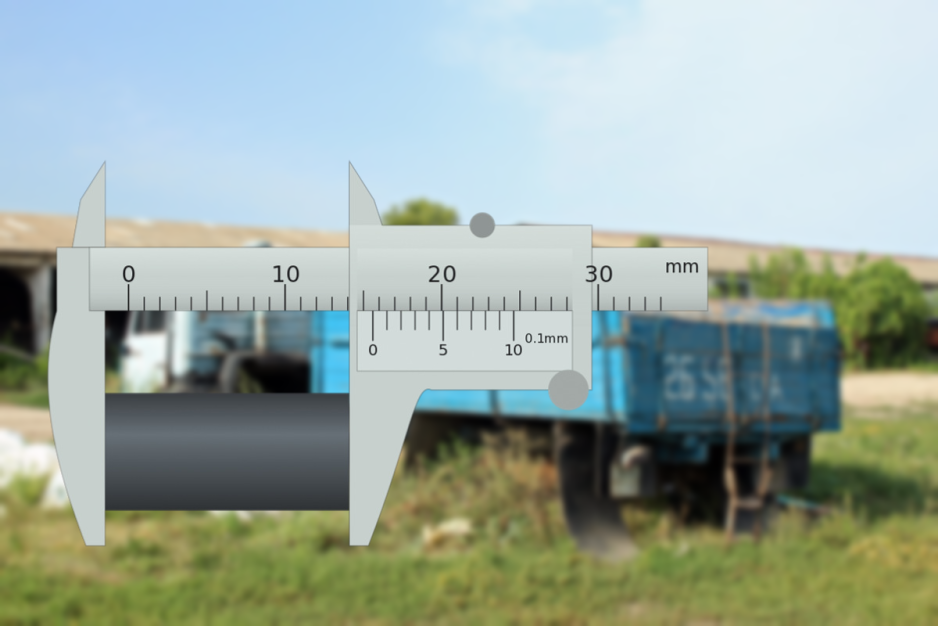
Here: 15.6 mm
